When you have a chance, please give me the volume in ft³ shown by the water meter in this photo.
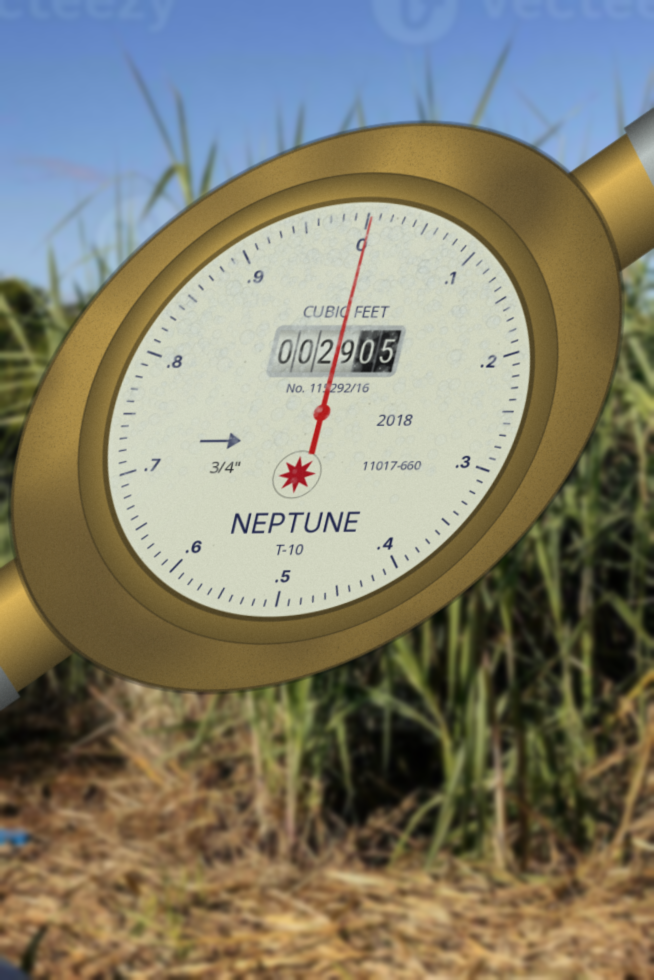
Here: 2905.00 ft³
